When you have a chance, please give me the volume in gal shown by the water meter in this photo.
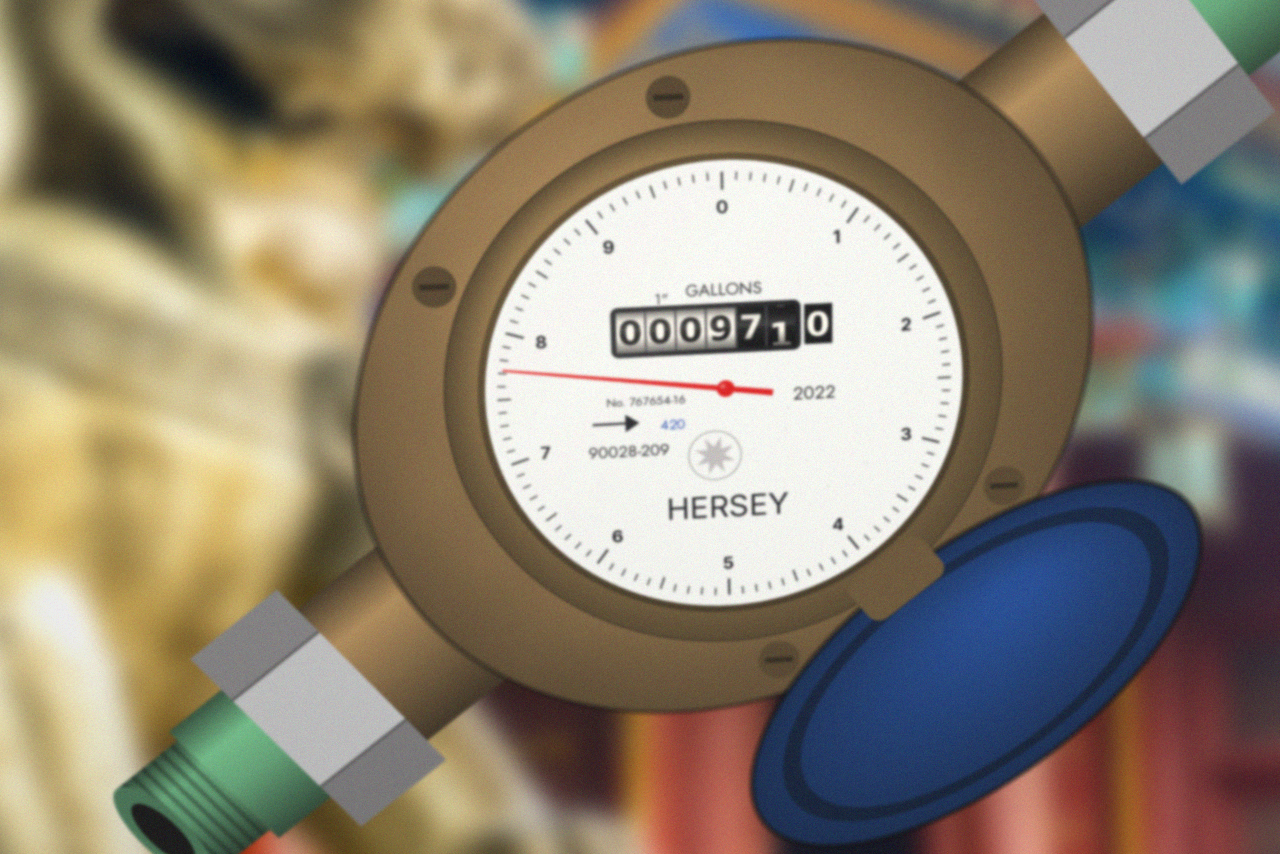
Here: 9707.7 gal
